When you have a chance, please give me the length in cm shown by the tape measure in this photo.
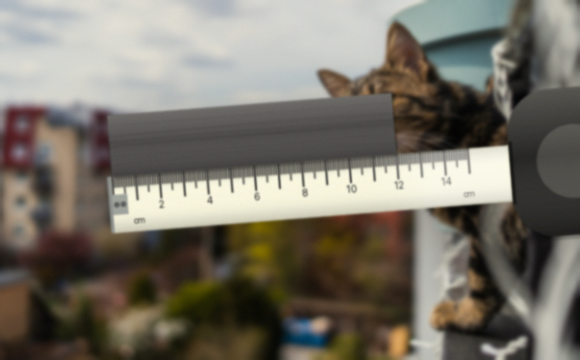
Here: 12 cm
